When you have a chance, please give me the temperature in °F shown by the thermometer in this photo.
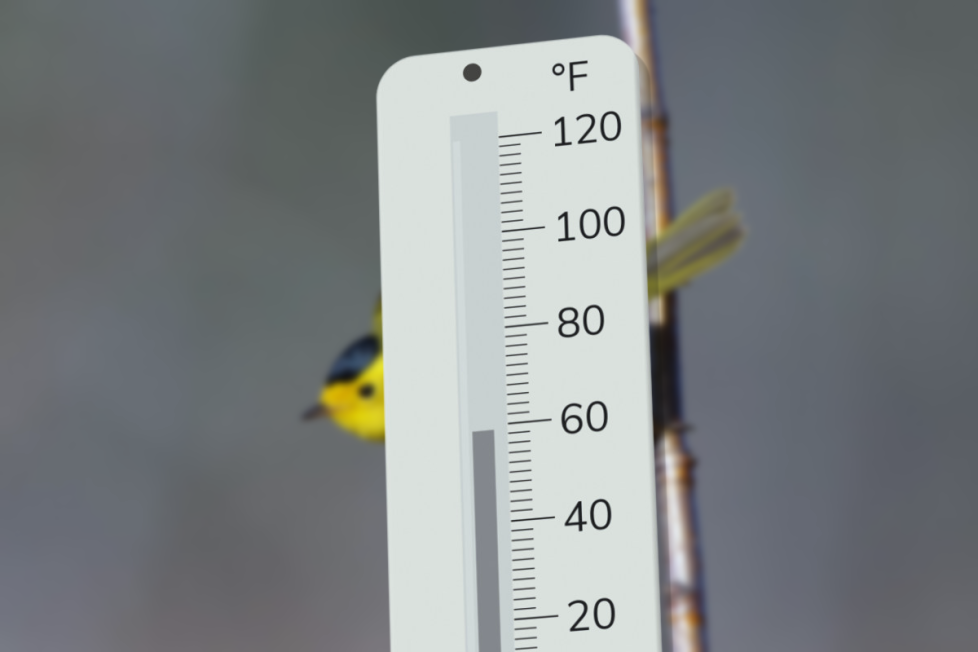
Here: 59 °F
